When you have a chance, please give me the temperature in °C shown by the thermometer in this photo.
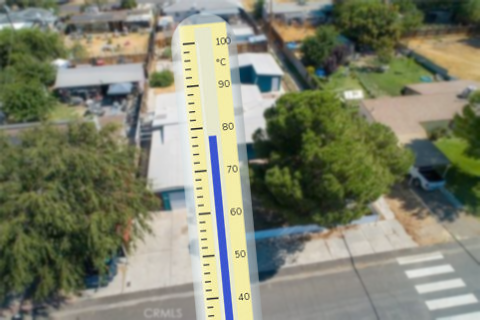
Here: 78 °C
